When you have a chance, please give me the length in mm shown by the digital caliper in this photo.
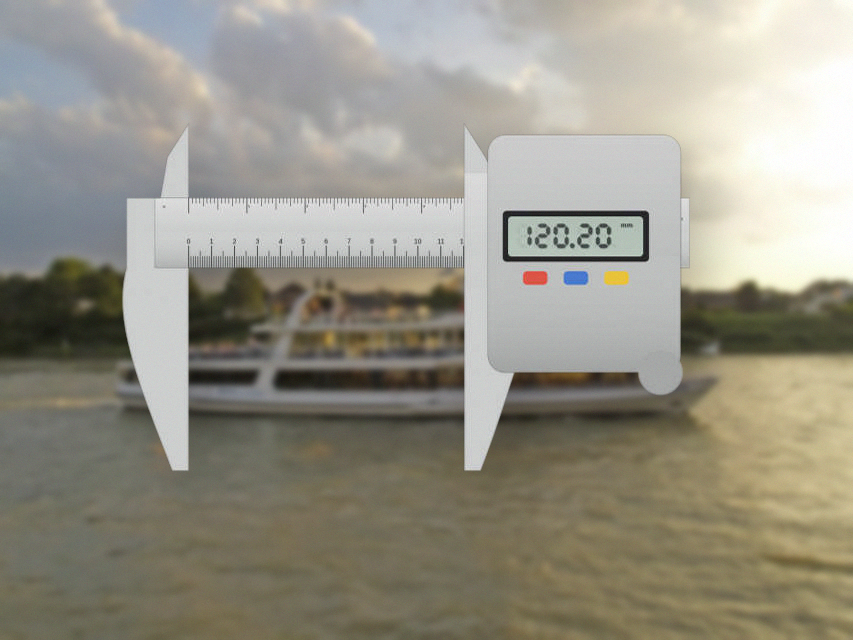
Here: 120.20 mm
